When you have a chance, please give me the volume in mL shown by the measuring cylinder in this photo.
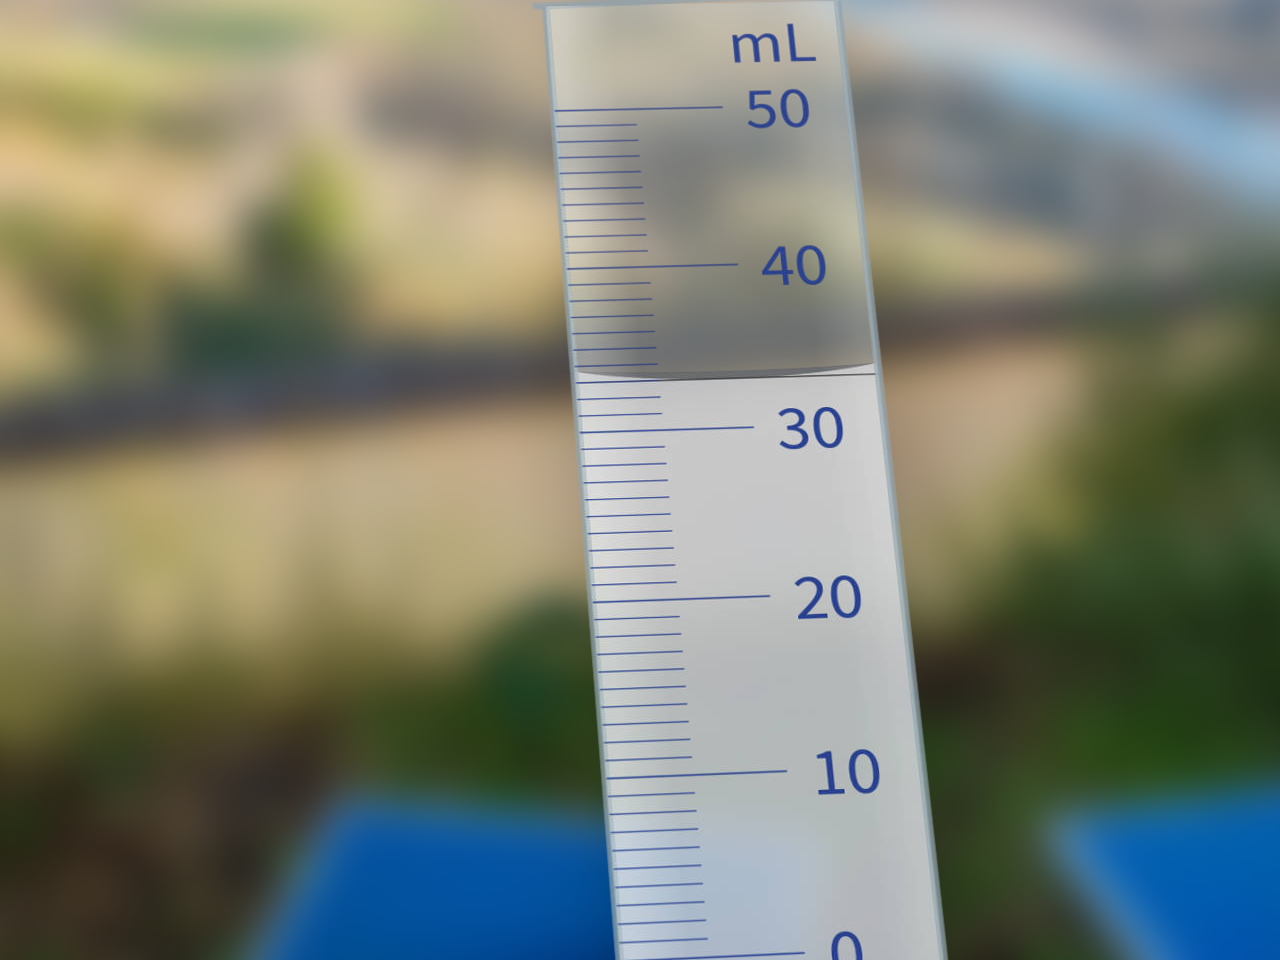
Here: 33 mL
